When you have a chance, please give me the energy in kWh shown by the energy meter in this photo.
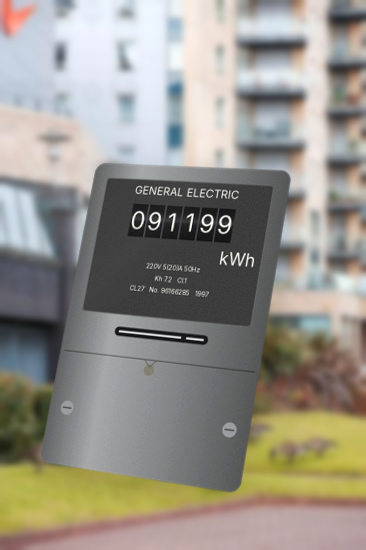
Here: 91199 kWh
